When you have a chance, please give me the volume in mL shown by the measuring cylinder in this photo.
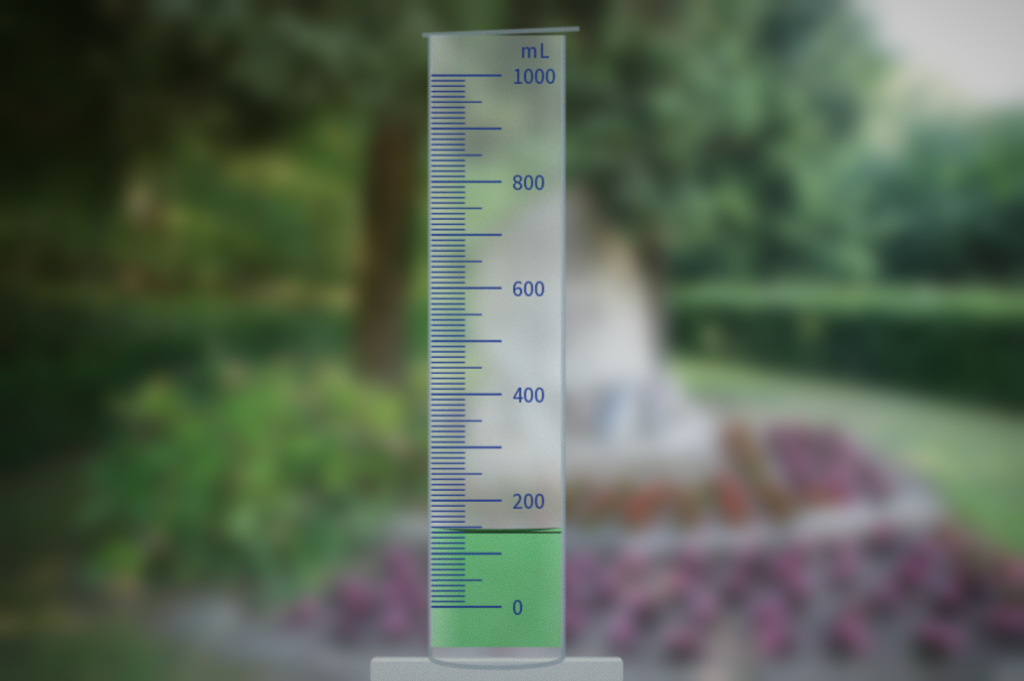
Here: 140 mL
